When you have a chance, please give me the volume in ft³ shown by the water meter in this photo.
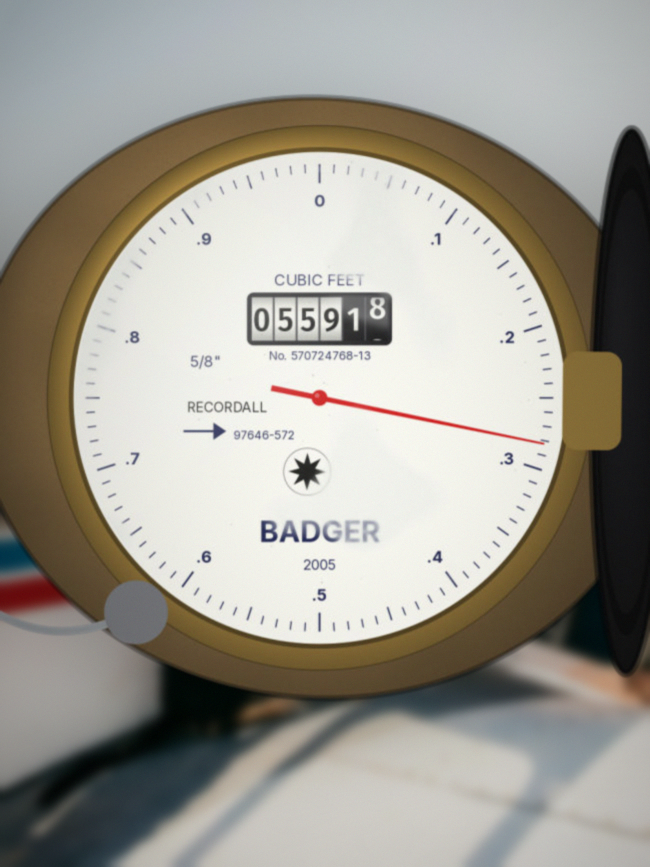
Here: 55918.28 ft³
